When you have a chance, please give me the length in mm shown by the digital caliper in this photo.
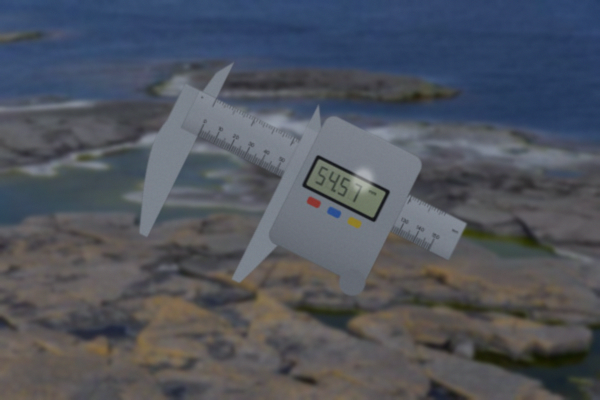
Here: 54.57 mm
